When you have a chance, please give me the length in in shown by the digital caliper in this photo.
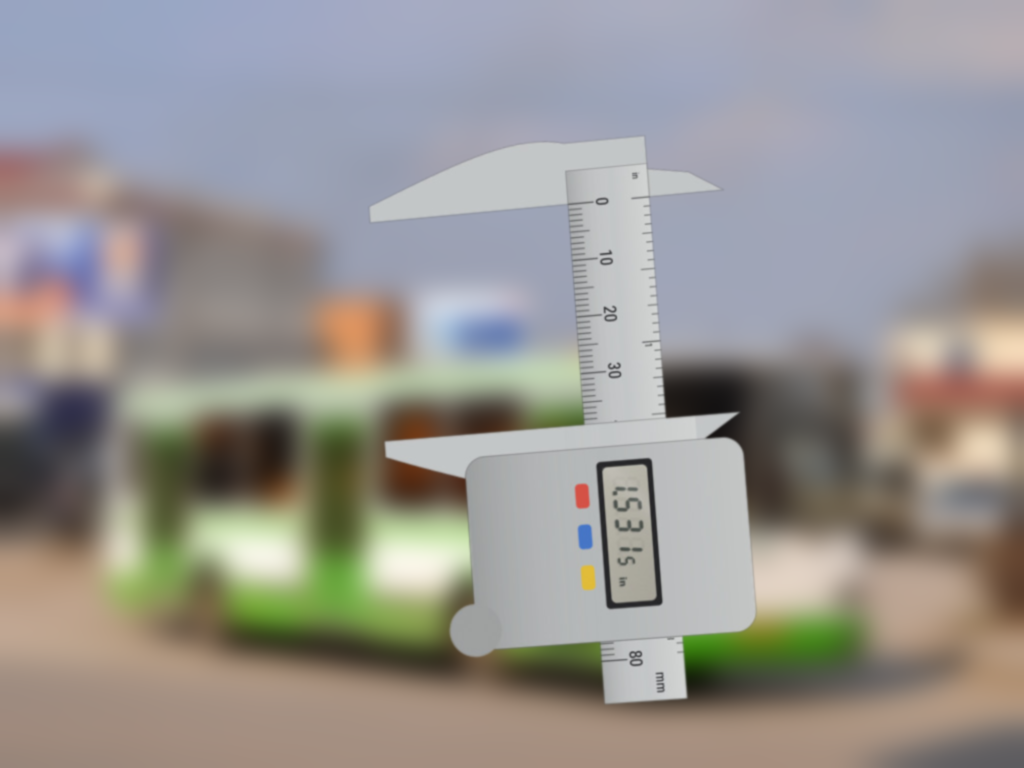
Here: 1.5315 in
